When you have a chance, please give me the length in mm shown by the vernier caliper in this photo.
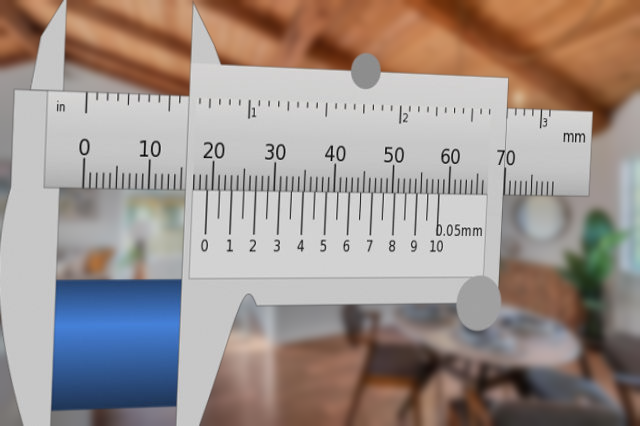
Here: 19.2 mm
